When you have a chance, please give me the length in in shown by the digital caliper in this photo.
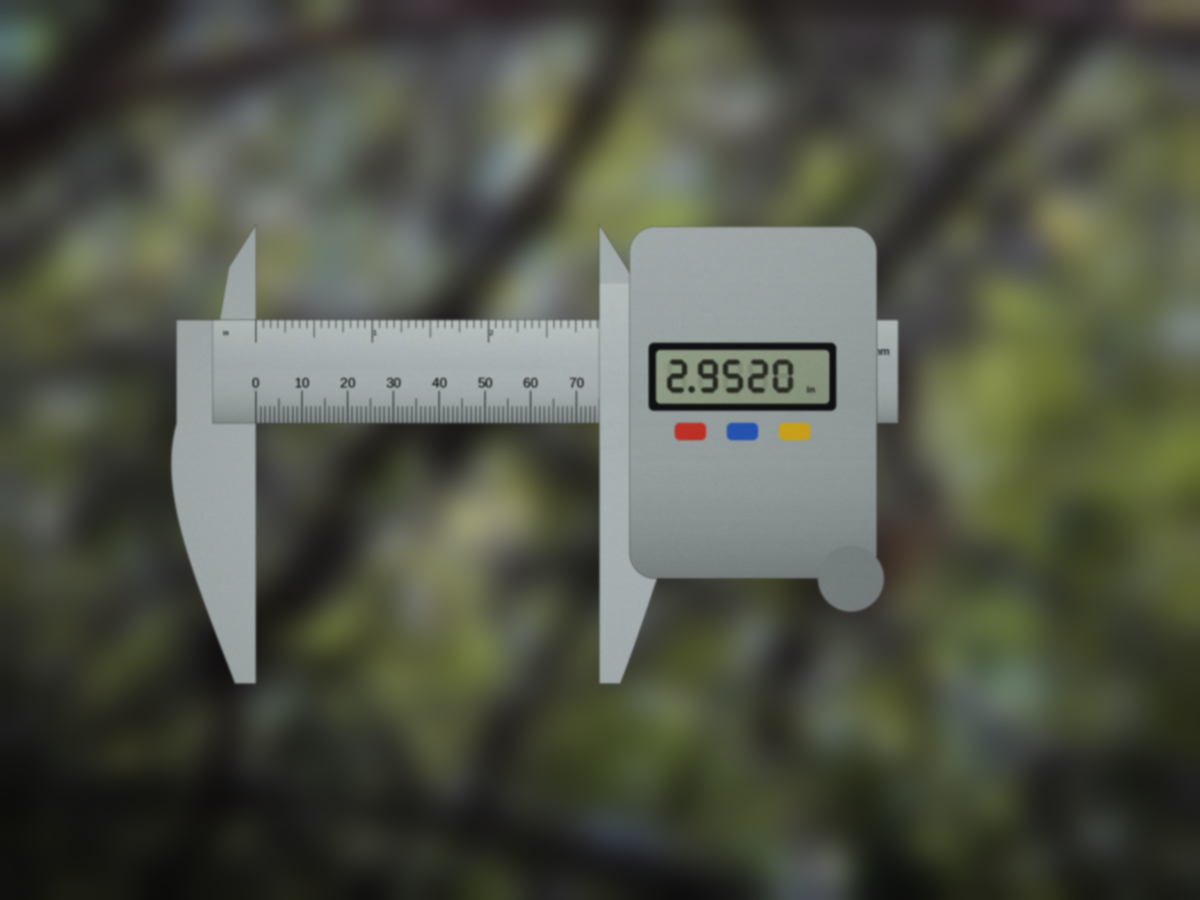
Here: 2.9520 in
